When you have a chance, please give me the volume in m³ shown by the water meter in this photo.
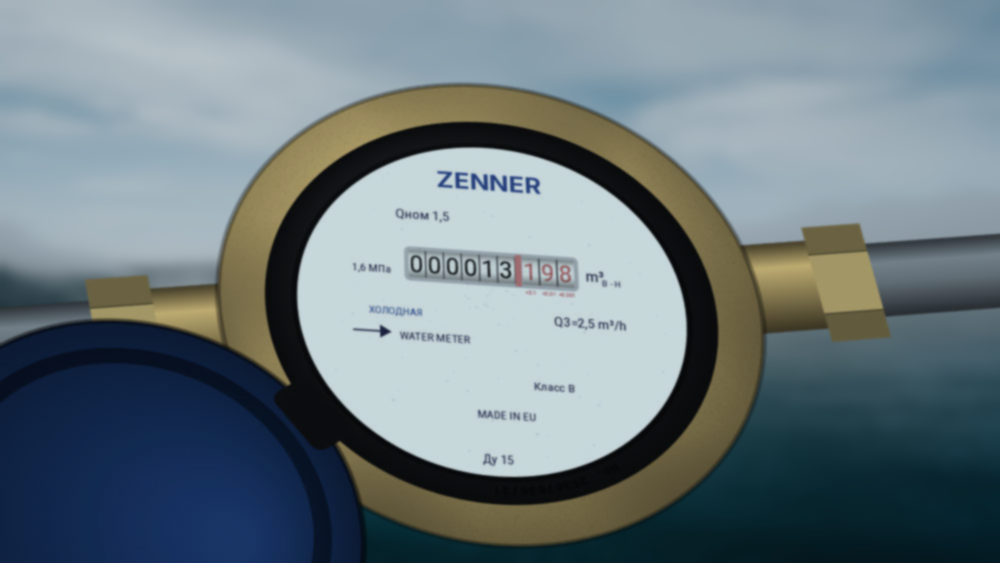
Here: 13.198 m³
